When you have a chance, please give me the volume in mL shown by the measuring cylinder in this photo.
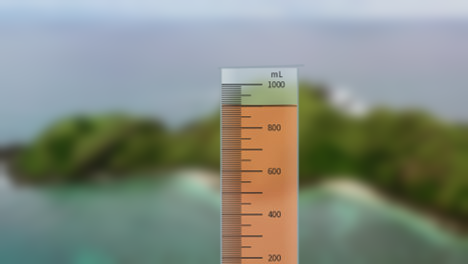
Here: 900 mL
